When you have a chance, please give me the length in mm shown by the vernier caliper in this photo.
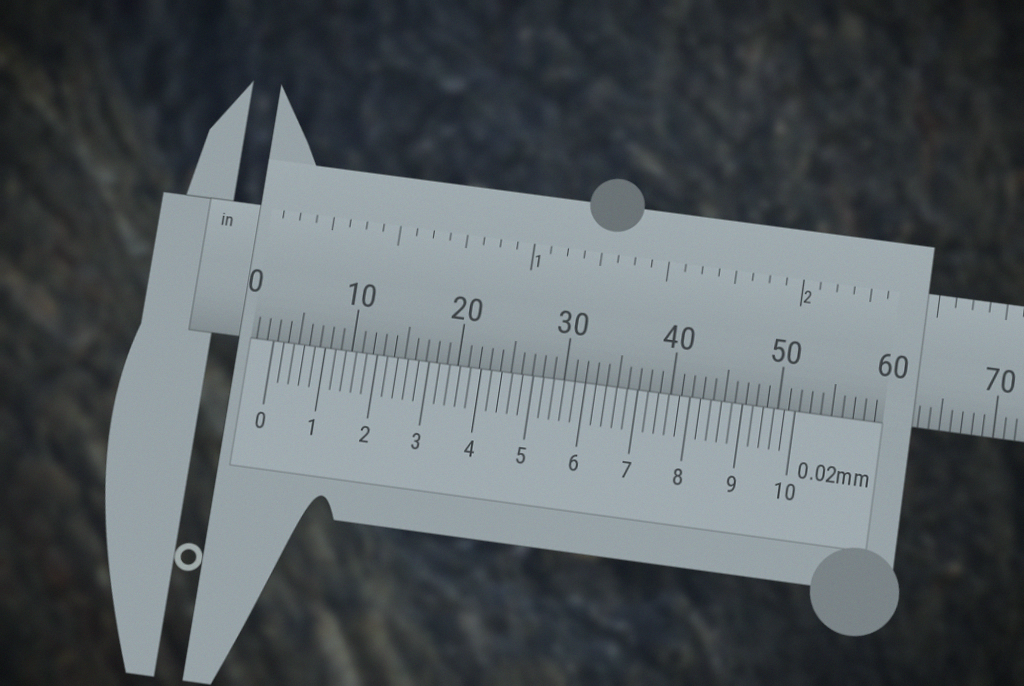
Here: 2.6 mm
